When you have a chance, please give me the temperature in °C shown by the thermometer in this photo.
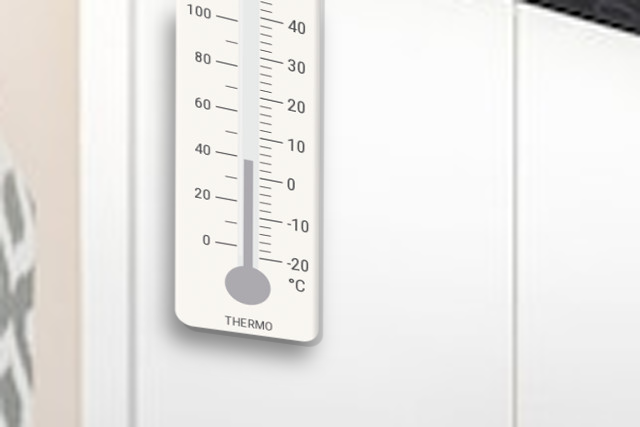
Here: 4 °C
